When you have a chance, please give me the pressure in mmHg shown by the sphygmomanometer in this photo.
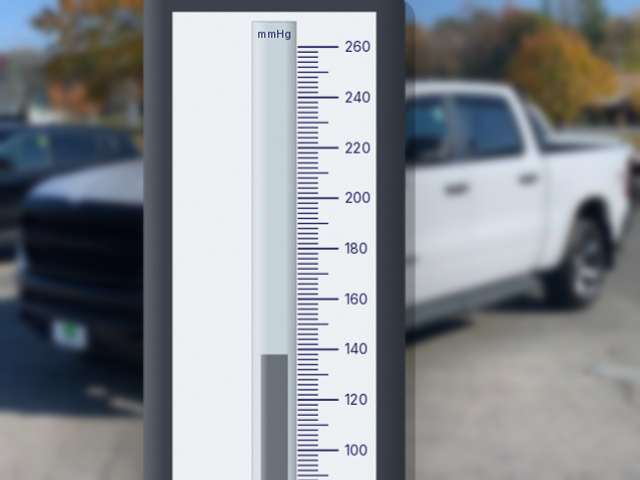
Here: 138 mmHg
